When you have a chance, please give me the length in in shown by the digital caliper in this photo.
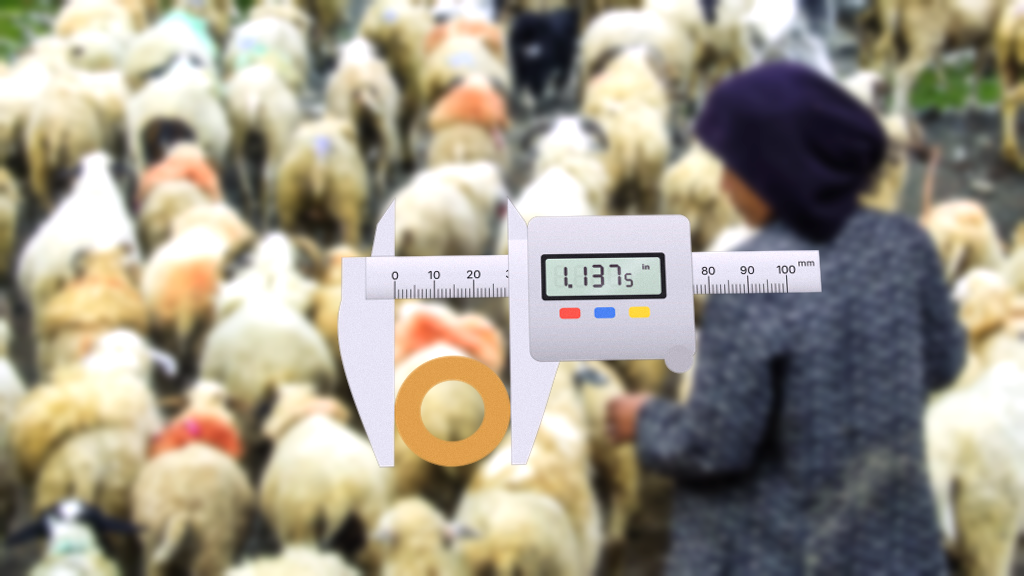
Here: 1.1375 in
